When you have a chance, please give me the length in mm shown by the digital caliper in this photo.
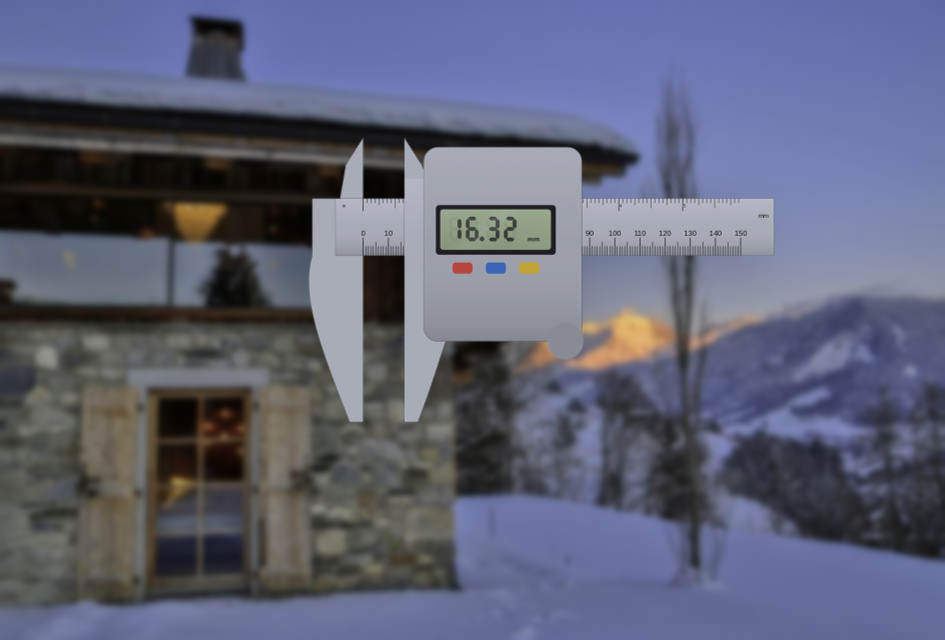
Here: 16.32 mm
